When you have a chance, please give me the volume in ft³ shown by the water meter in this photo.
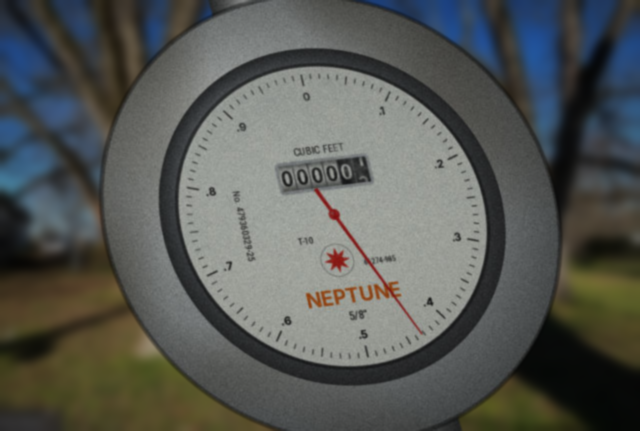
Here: 1.43 ft³
